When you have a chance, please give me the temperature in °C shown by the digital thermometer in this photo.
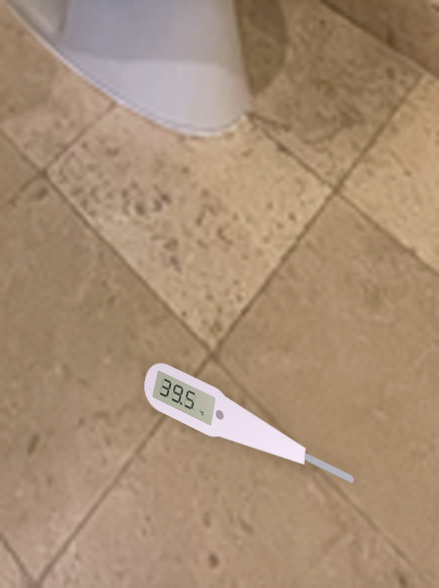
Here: 39.5 °C
